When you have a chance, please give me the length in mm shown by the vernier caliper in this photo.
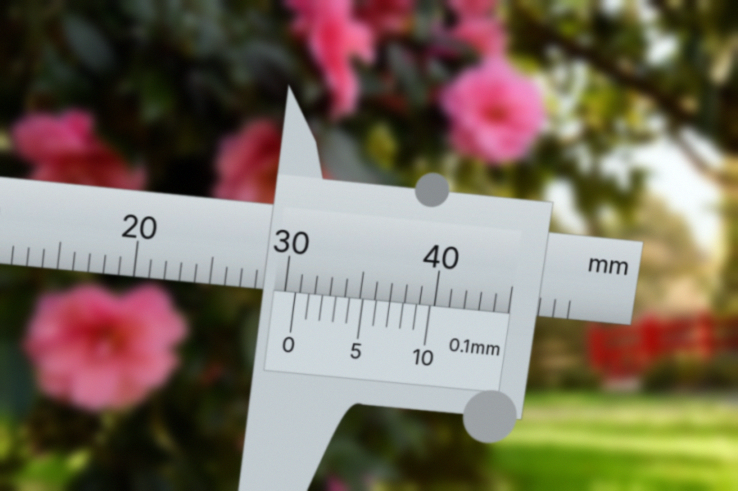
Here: 30.7 mm
